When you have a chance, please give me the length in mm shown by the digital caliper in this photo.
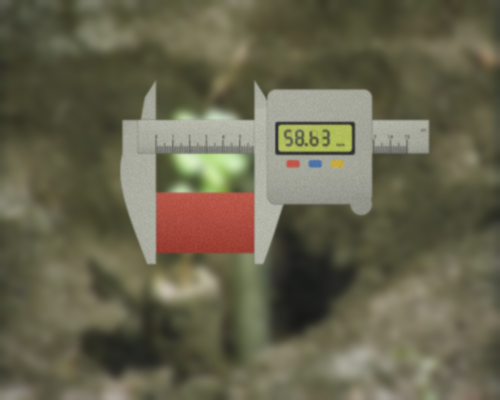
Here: 58.63 mm
